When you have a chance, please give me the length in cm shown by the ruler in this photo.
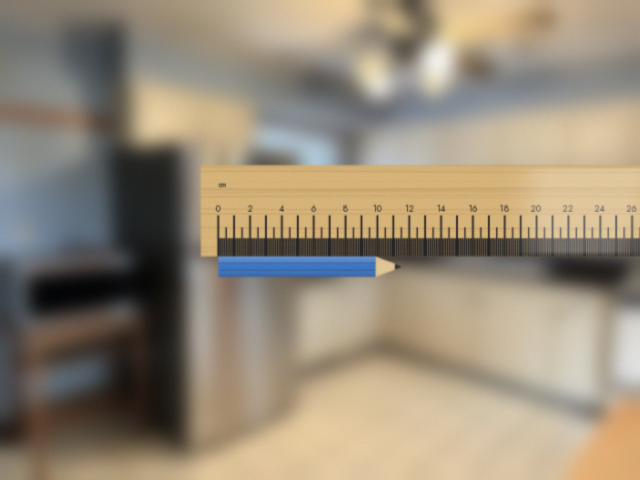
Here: 11.5 cm
